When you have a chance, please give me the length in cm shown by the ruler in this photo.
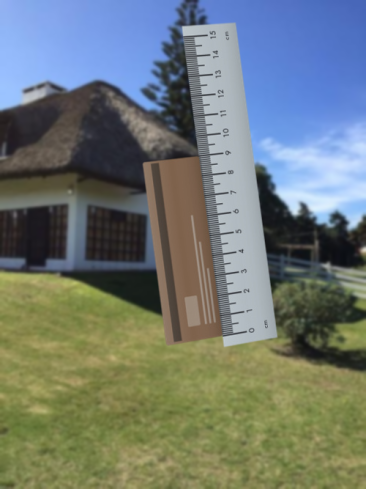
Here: 9 cm
